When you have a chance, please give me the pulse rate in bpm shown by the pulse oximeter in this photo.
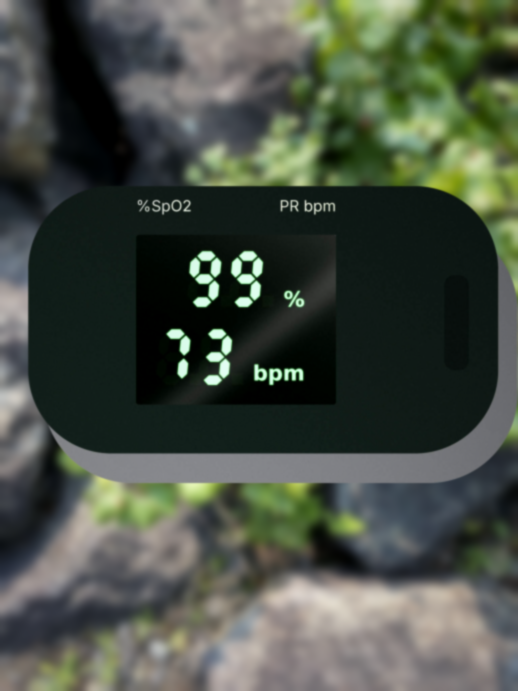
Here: 73 bpm
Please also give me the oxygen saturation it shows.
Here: 99 %
